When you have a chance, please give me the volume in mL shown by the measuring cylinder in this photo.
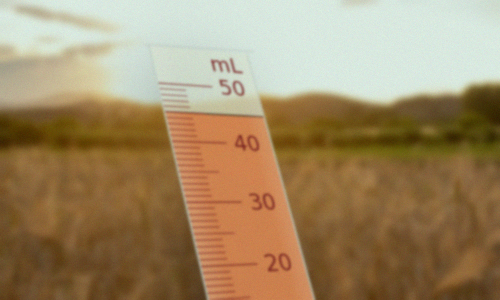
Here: 45 mL
